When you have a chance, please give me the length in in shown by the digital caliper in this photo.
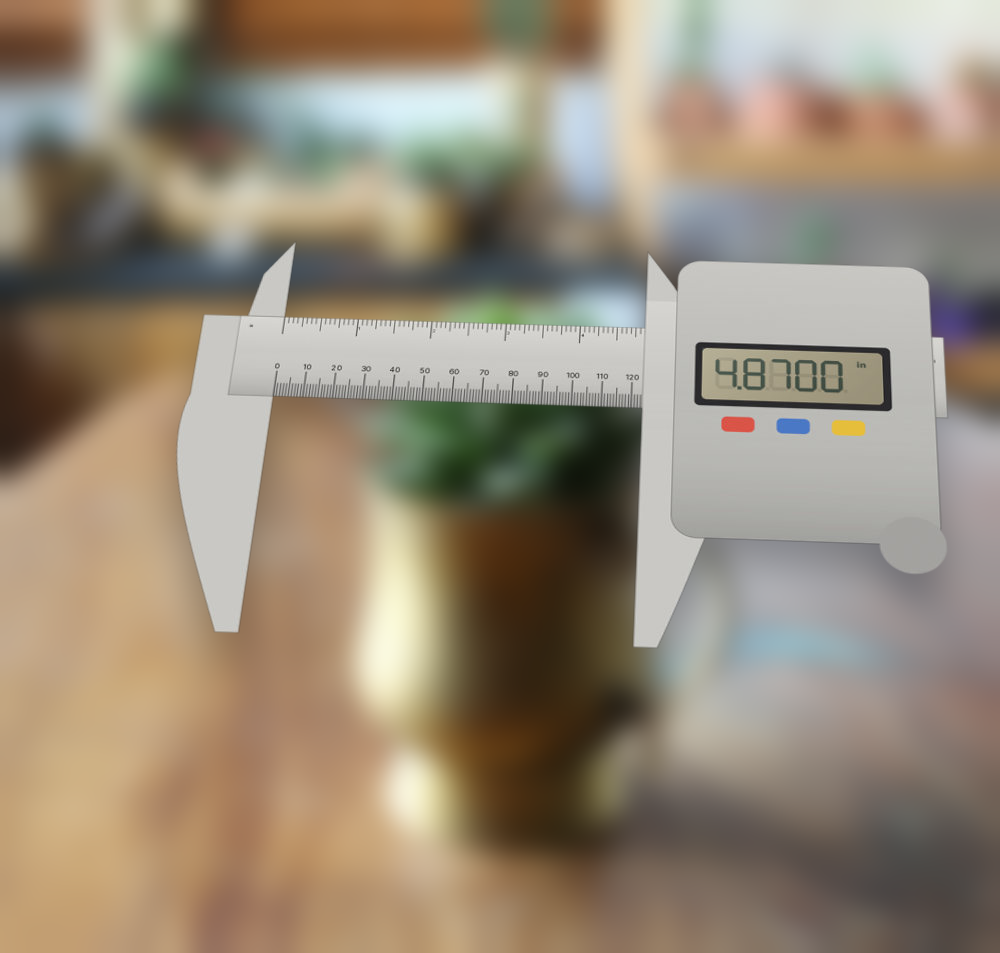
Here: 4.8700 in
